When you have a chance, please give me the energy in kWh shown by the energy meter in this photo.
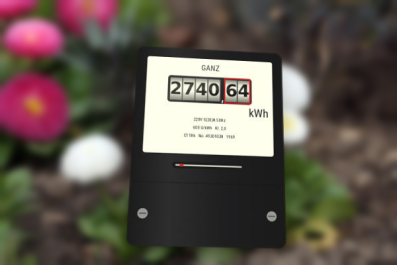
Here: 2740.64 kWh
